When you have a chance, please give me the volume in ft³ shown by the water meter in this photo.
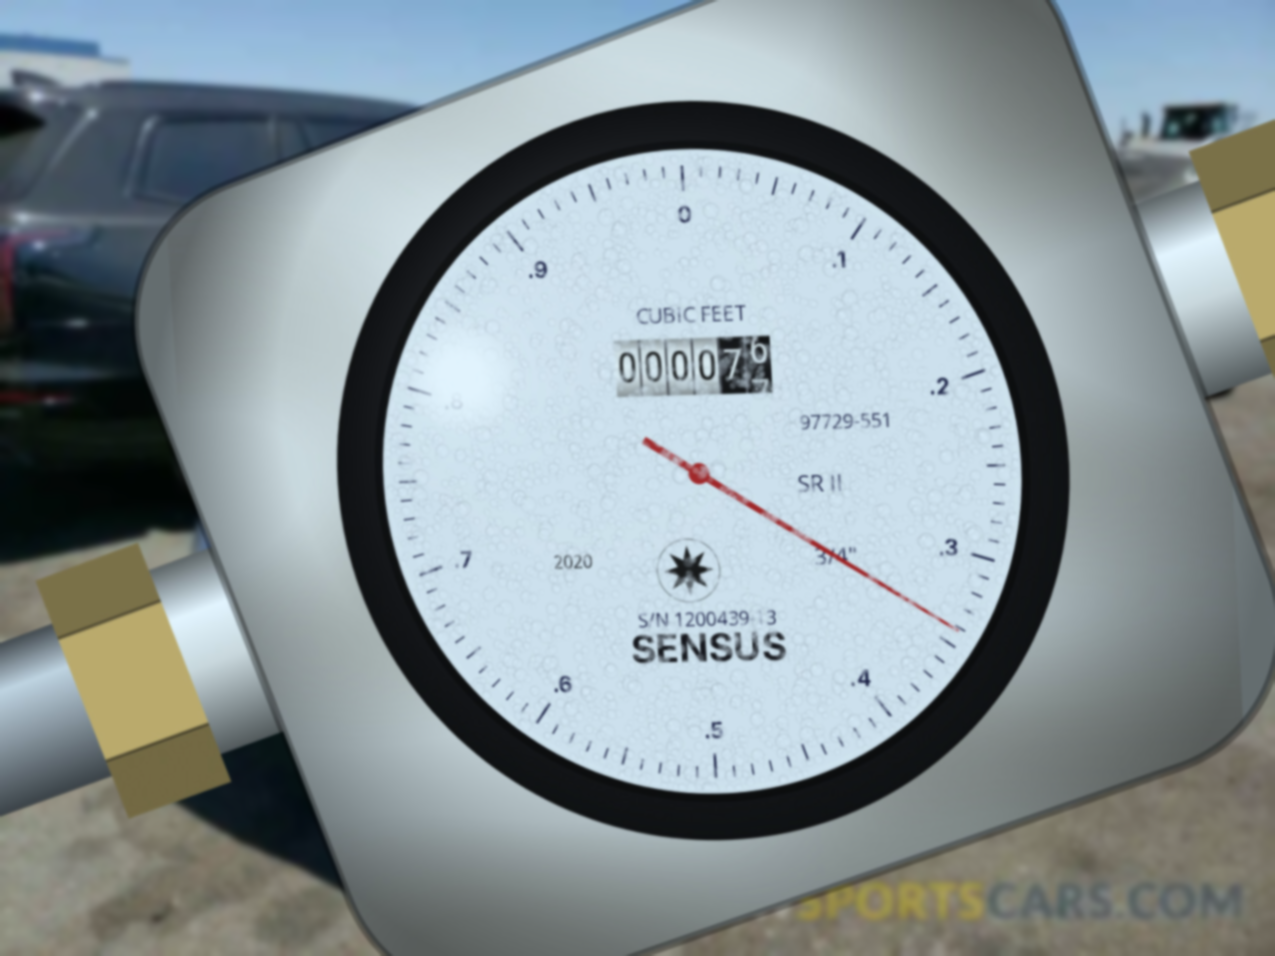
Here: 76.34 ft³
